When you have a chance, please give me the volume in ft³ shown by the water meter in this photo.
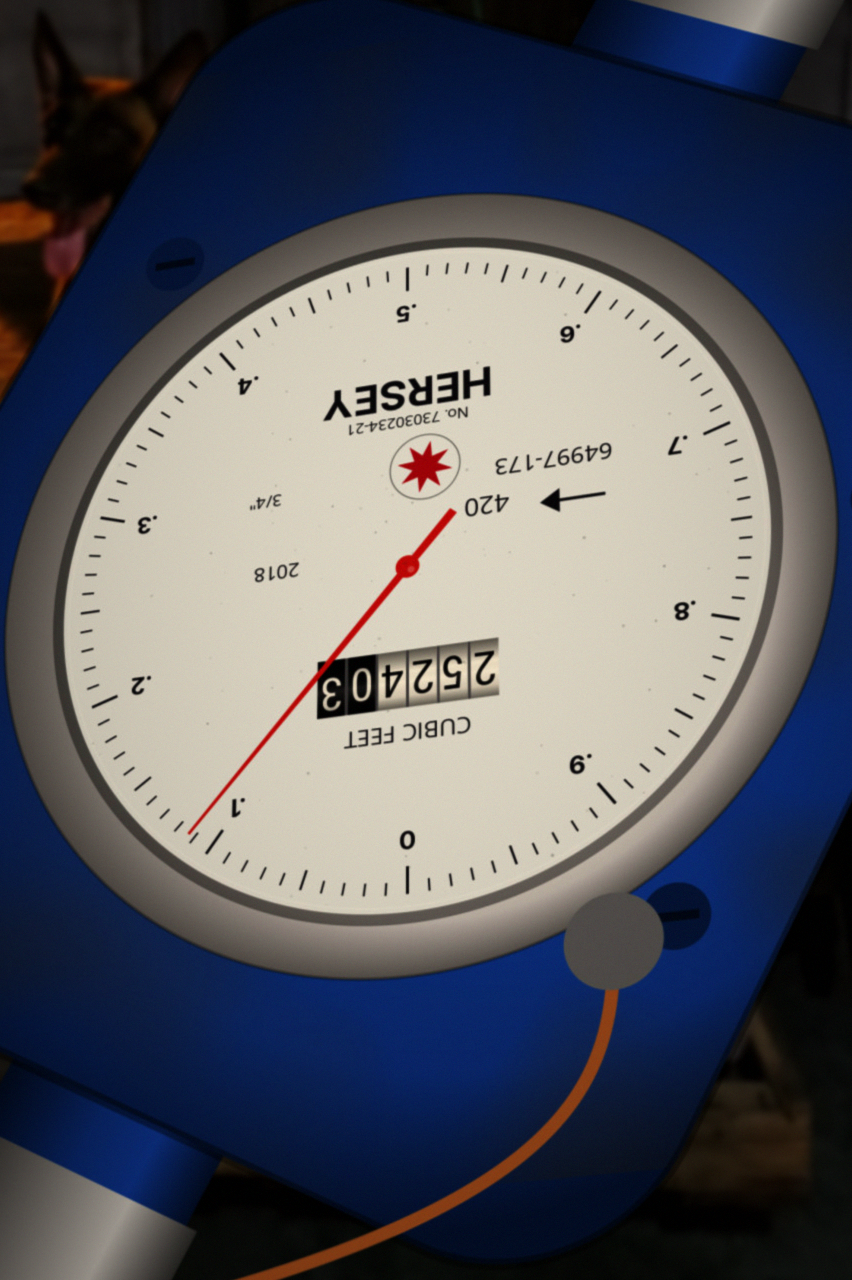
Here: 252403.11 ft³
